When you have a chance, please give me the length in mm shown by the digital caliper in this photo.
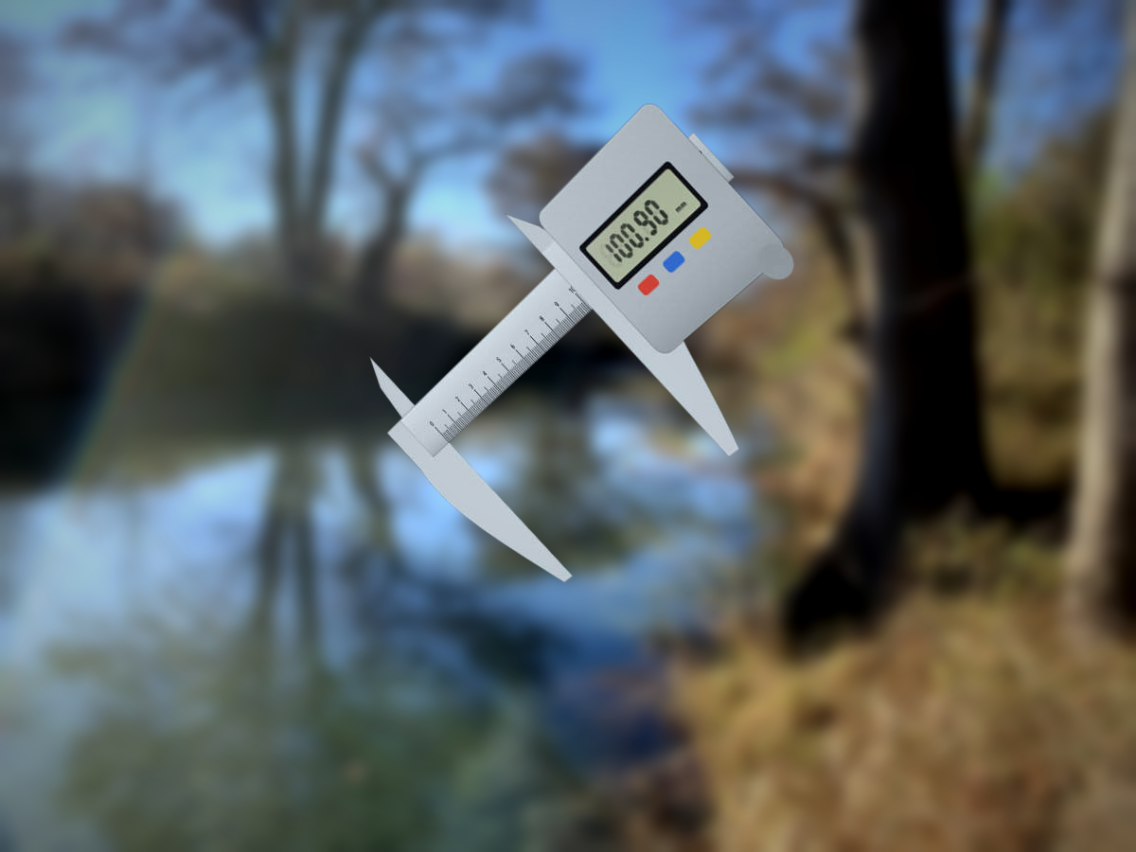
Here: 100.90 mm
